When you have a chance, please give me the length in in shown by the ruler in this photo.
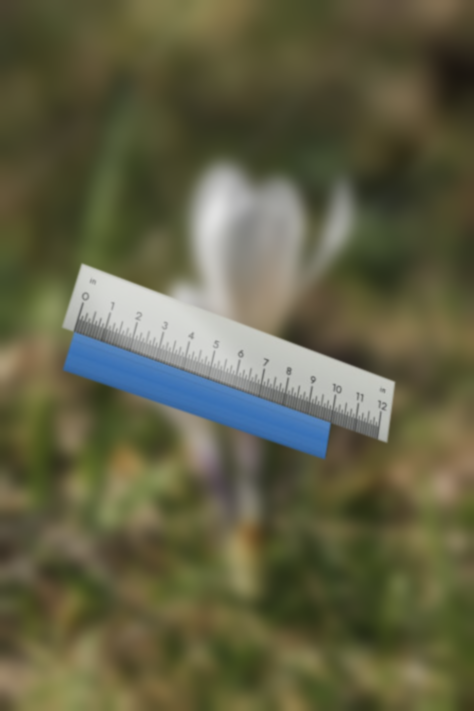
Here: 10 in
